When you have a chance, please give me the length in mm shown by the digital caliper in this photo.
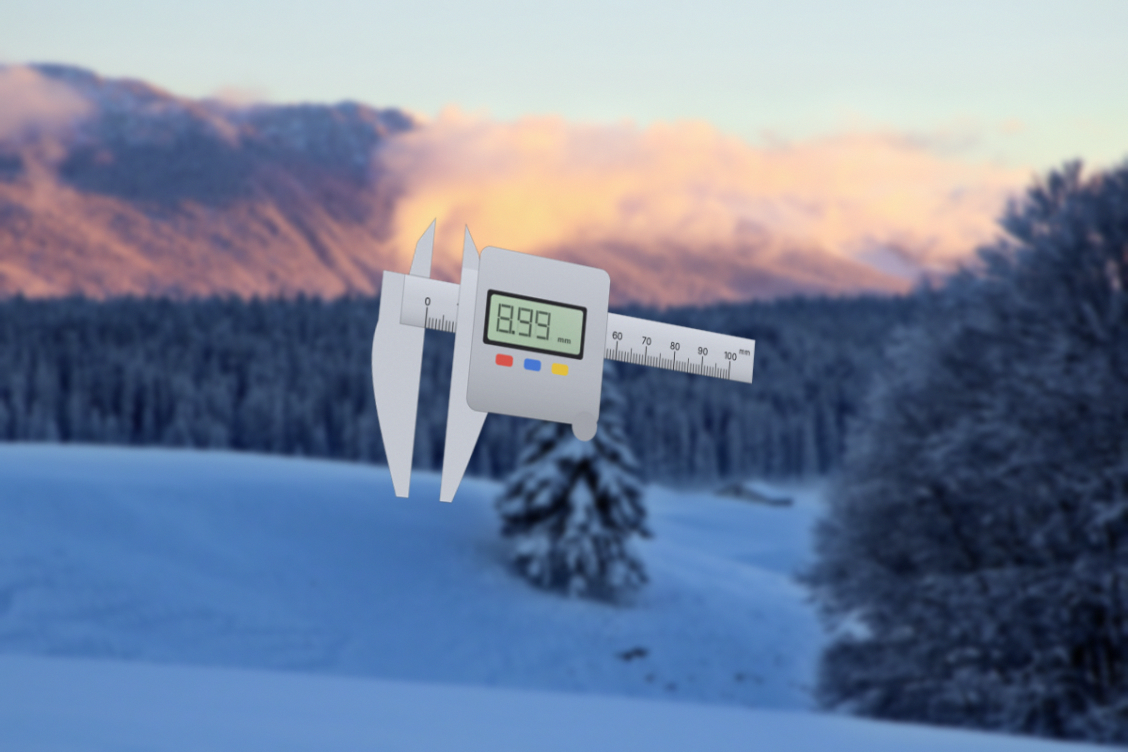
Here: 8.99 mm
